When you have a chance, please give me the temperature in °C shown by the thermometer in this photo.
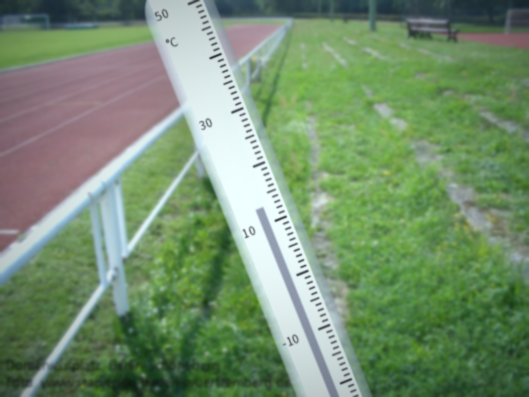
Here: 13 °C
